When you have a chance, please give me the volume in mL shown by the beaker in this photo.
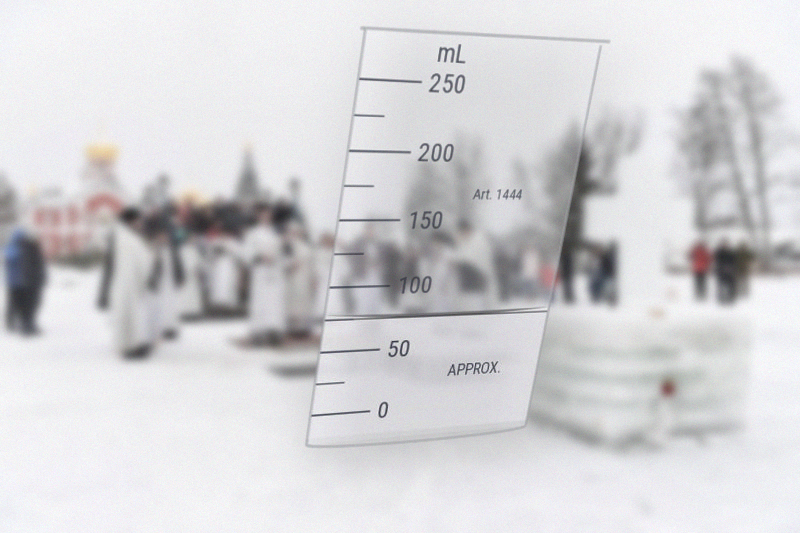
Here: 75 mL
